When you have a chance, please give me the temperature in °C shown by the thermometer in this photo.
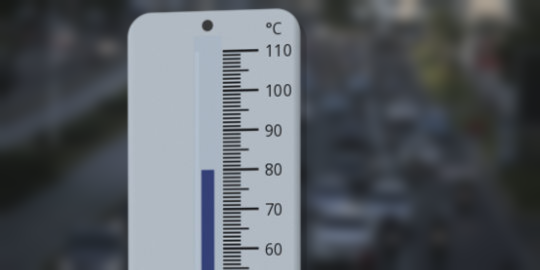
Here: 80 °C
